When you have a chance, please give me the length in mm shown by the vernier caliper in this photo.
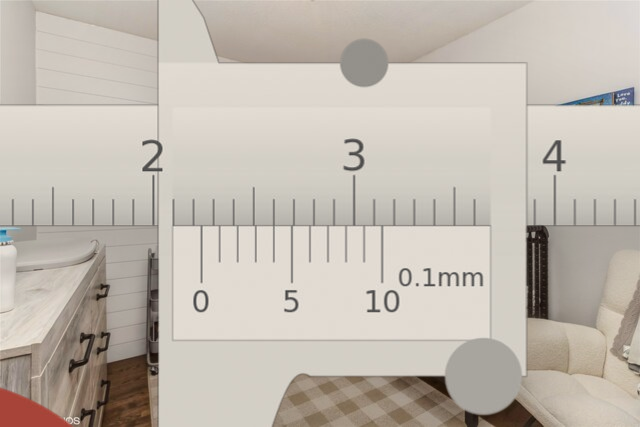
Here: 22.4 mm
